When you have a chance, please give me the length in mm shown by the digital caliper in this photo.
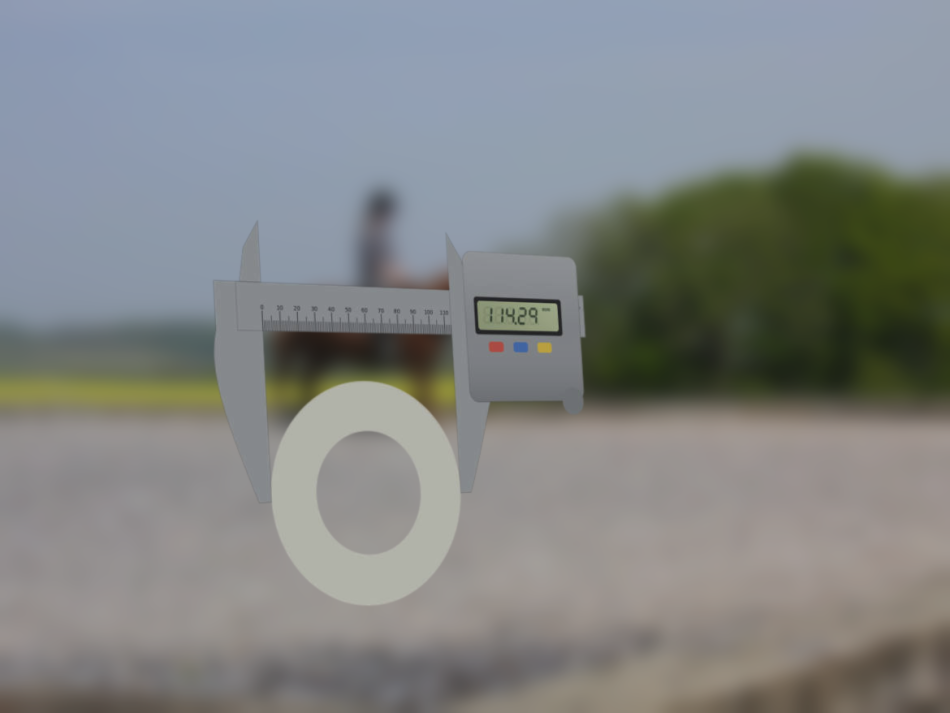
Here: 114.29 mm
